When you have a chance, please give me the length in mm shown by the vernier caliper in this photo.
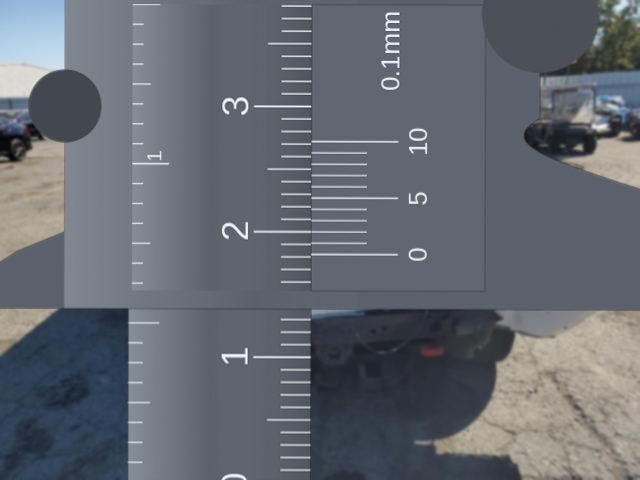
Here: 18.2 mm
